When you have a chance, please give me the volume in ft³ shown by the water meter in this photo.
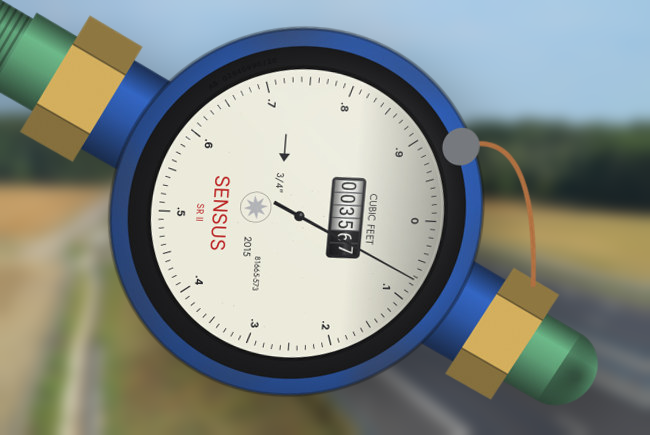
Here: 3567.07 ft³
